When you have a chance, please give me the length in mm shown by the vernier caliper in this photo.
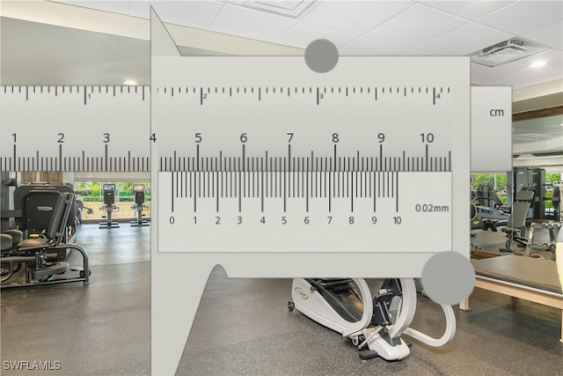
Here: 44.5 mm
